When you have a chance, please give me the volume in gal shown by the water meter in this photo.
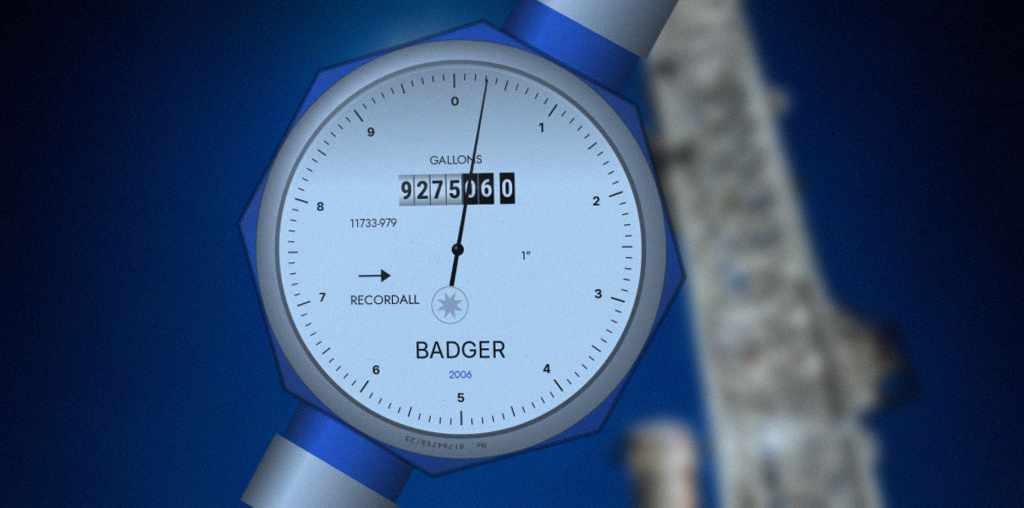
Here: 9275060.3 gal
